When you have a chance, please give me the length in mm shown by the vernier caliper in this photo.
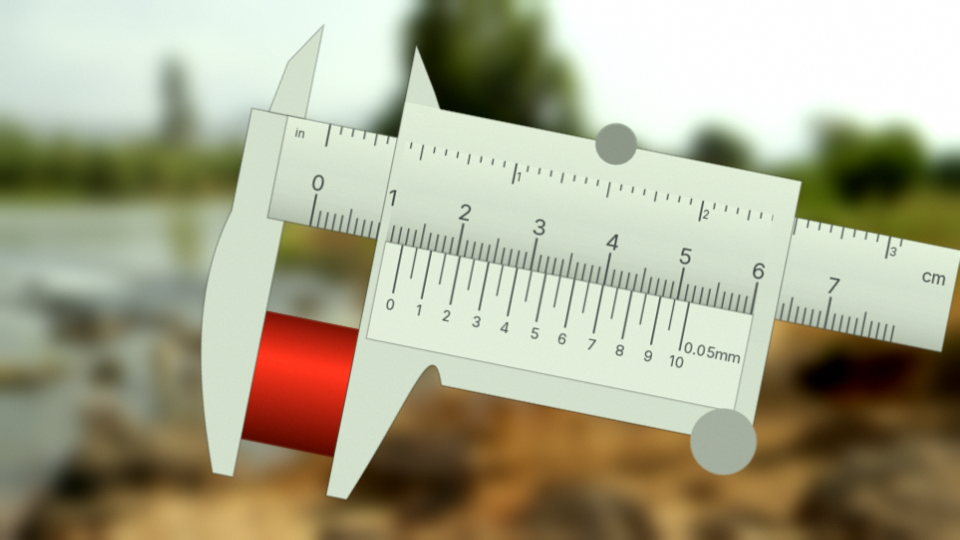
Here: 12.6 mm
